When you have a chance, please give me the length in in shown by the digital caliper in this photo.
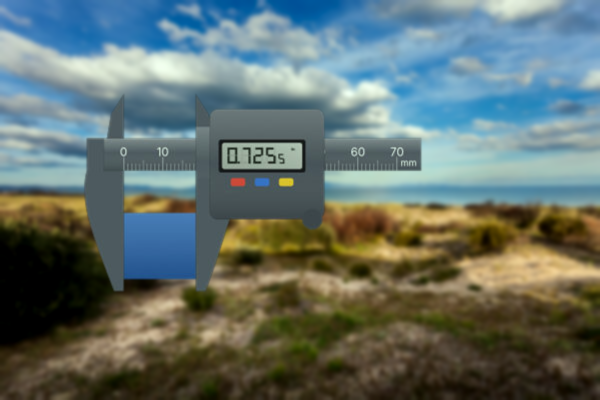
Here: 0.7255 in
